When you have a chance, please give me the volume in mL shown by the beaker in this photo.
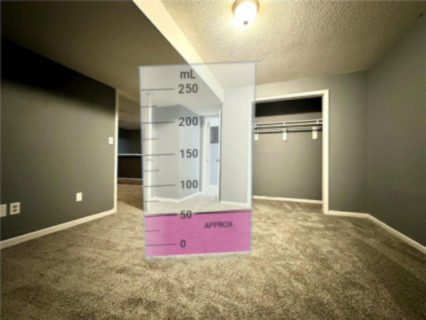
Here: 50 mL
